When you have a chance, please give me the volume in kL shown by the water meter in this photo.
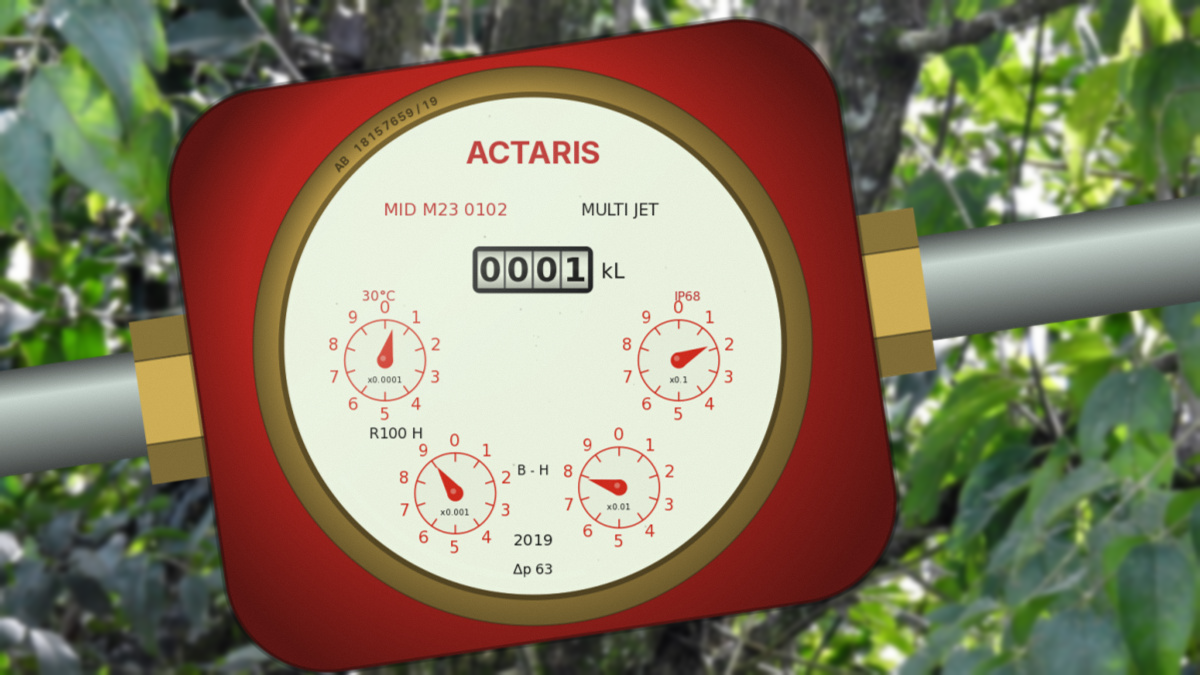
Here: 1.1790 kL
